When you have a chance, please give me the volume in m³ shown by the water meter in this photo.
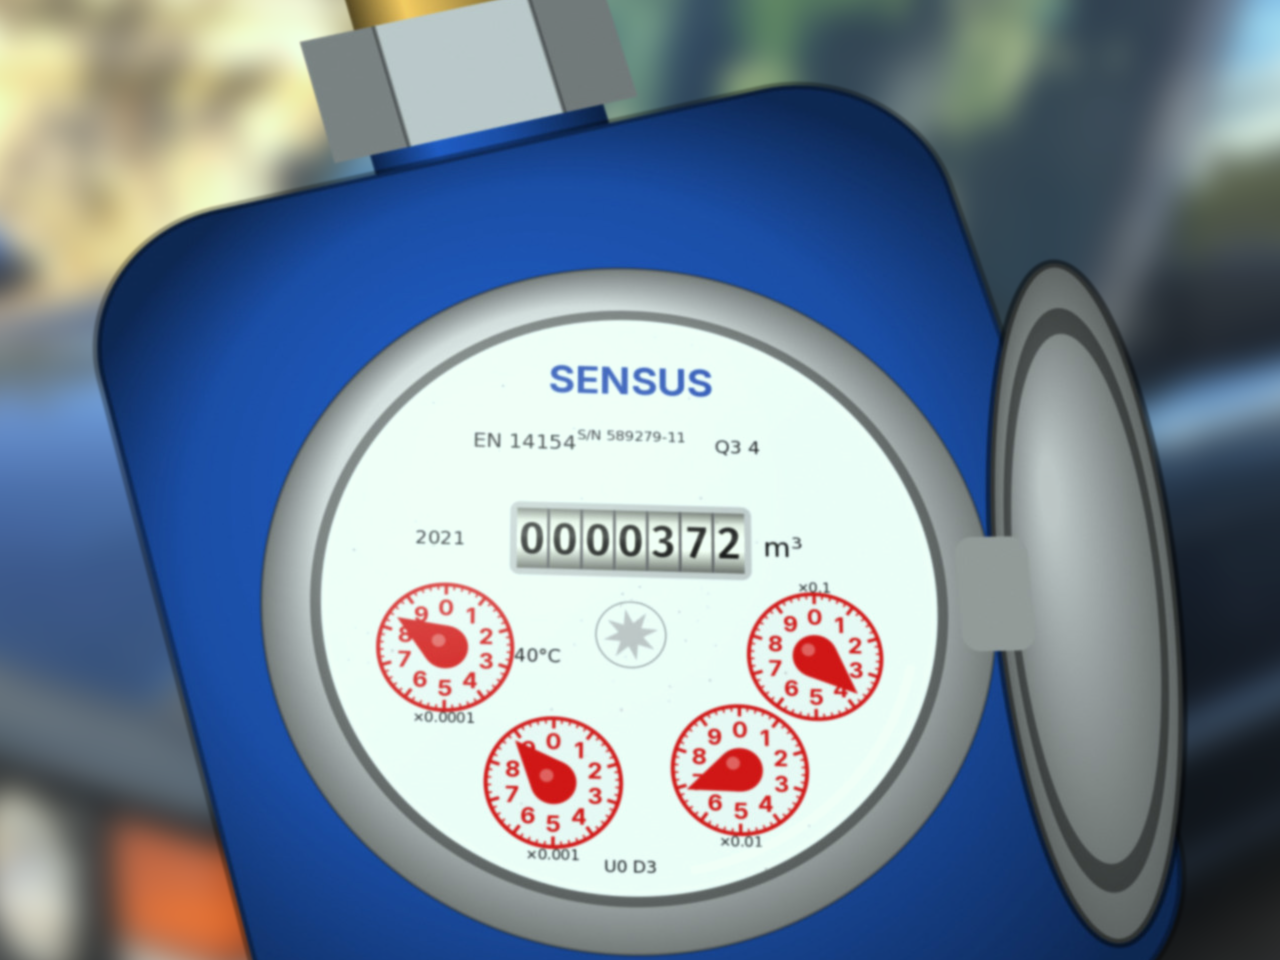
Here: 372.3688 m³
